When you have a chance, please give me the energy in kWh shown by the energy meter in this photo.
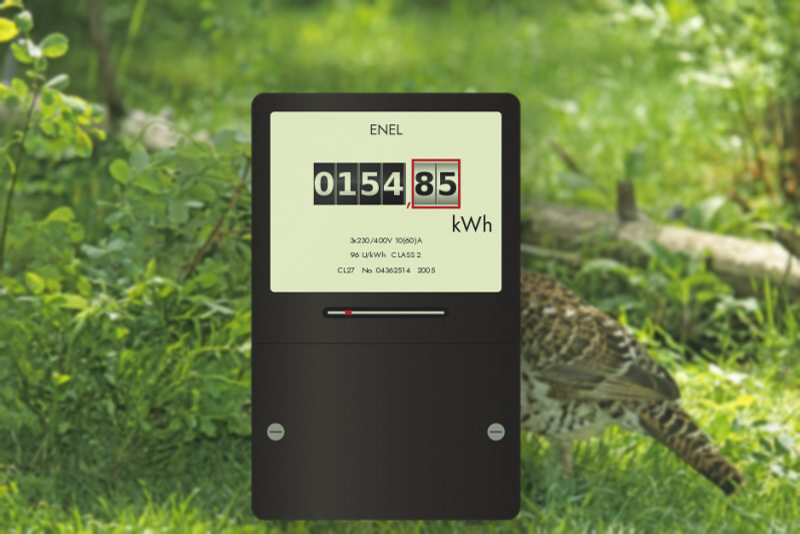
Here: 154.85 kWh
